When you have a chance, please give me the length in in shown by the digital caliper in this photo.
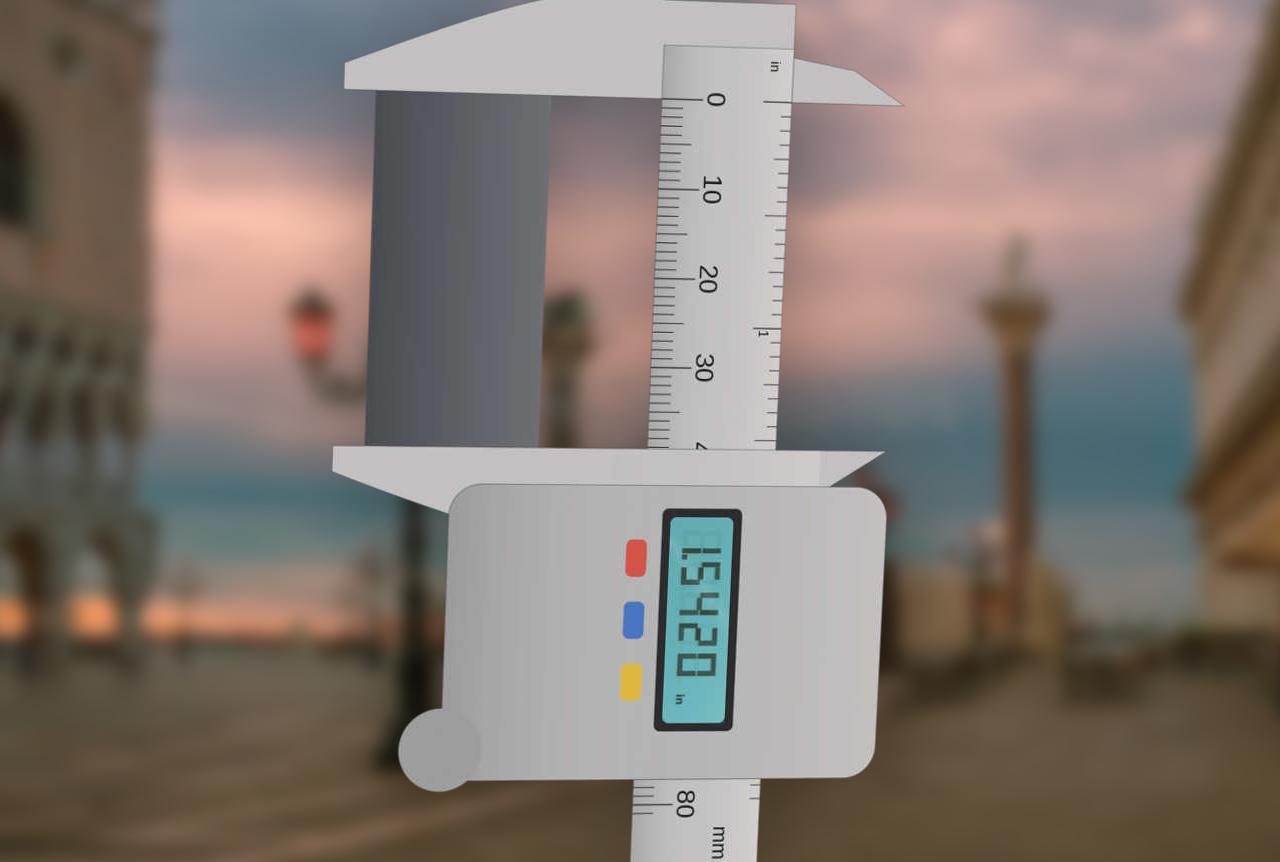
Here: 1.5420 in
